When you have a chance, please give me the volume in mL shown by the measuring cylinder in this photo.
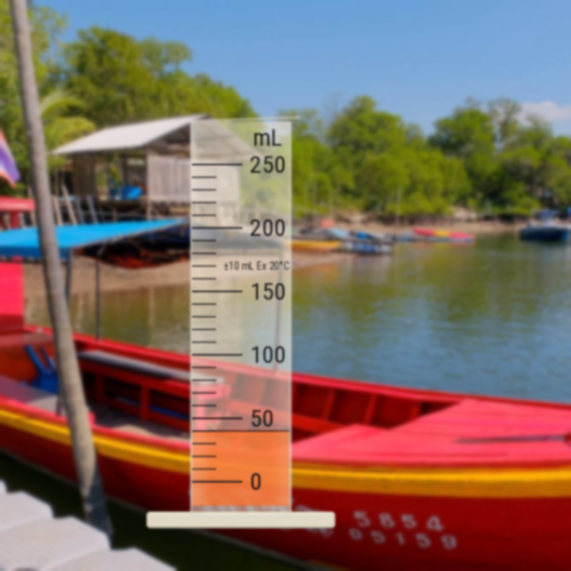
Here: 40 mL
